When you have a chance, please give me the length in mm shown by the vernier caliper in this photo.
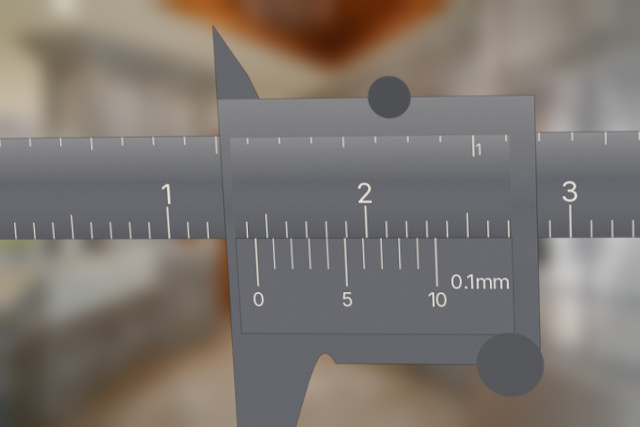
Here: 14.4 mm
